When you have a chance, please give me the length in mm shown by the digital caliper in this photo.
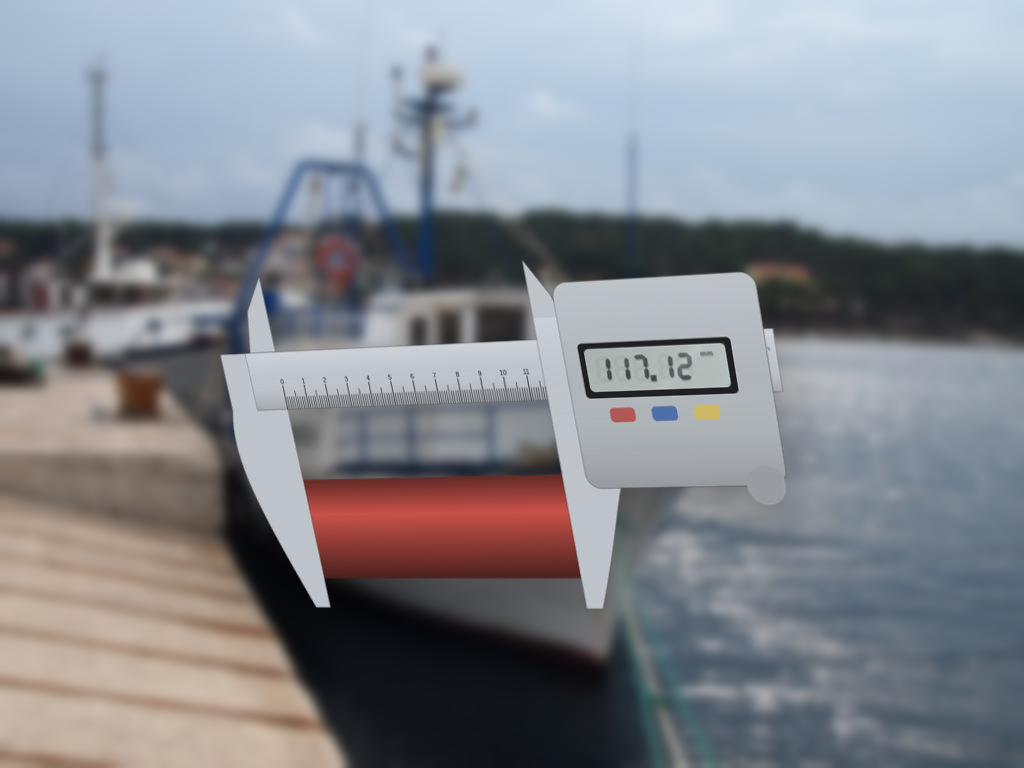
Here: 117.12 mm
